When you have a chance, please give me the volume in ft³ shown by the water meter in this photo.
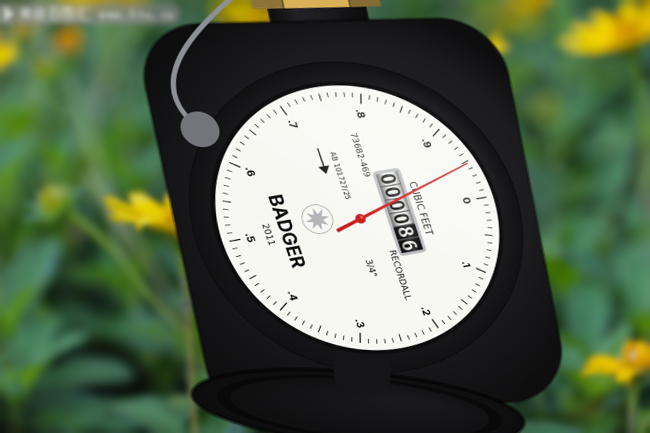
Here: 85.95 ft³
